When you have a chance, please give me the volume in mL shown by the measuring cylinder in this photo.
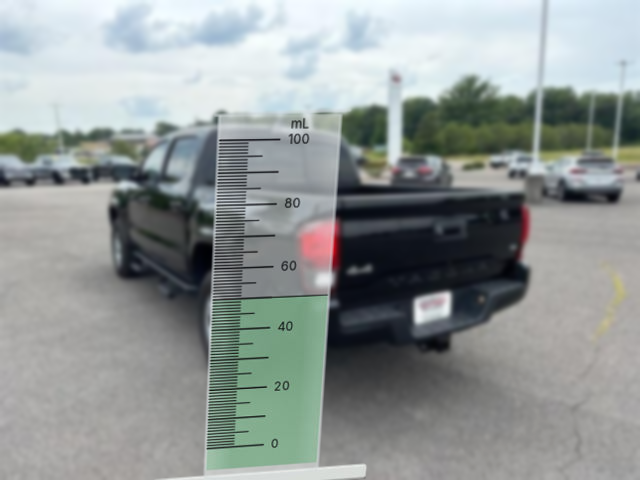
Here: 50 mL
